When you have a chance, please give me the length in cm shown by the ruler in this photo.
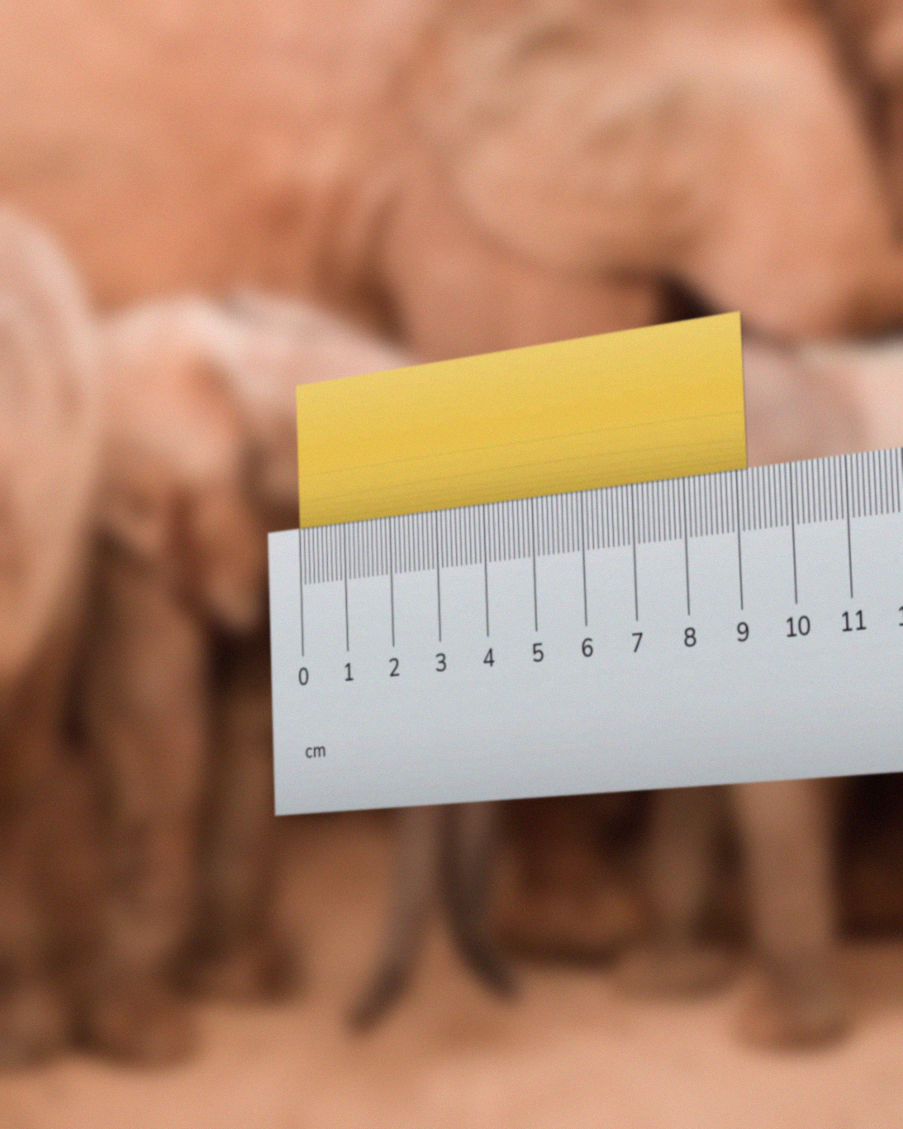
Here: 9.2 cm
